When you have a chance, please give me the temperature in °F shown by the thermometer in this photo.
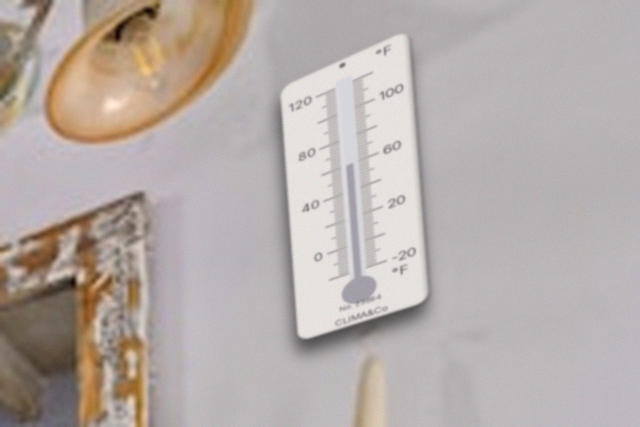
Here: 60 °F
